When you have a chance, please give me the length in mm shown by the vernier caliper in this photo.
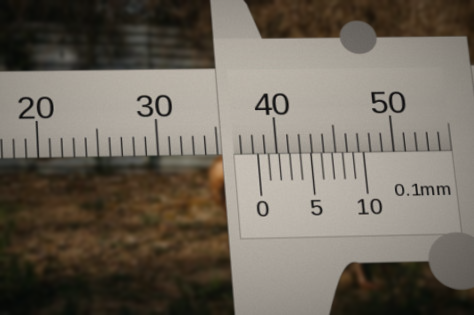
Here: 38.4 mm
